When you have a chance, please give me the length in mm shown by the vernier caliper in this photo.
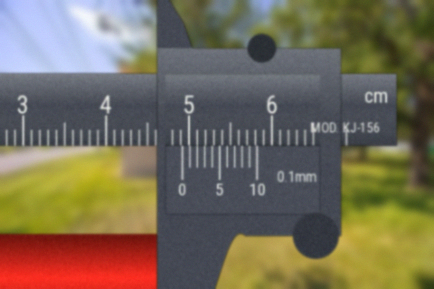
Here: 49.2 mm
